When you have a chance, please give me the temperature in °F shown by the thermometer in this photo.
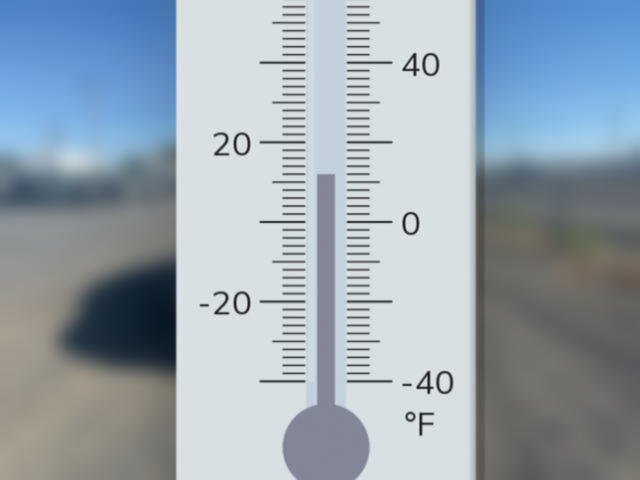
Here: 12 °F
